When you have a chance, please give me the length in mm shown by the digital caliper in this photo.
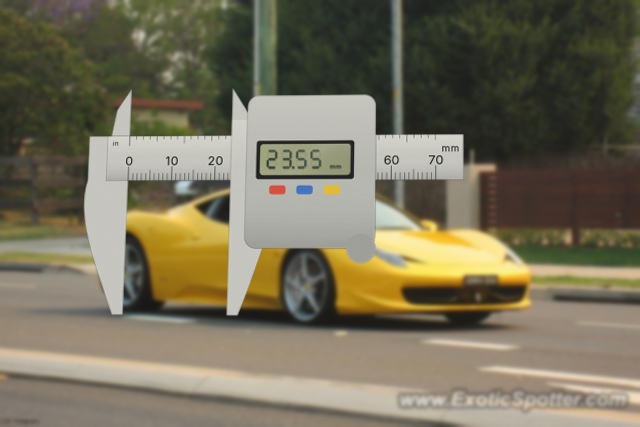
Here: 23.55 mm
